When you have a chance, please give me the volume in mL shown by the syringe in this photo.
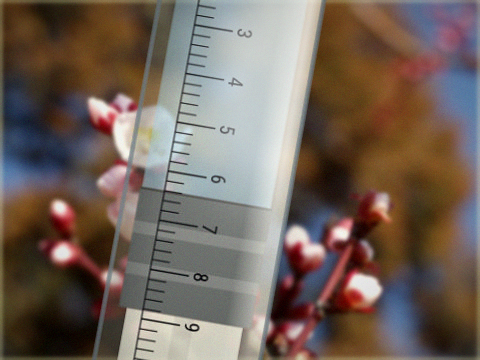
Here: 6.4 mL
